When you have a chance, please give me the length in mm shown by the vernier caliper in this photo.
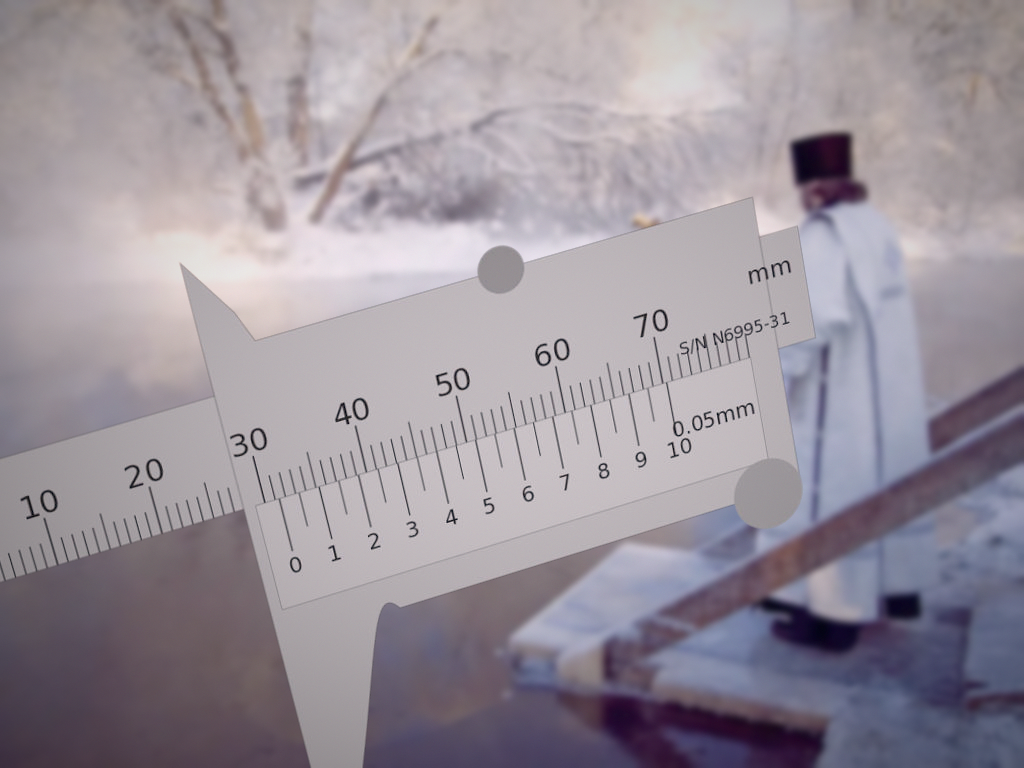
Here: 31.4 mm
